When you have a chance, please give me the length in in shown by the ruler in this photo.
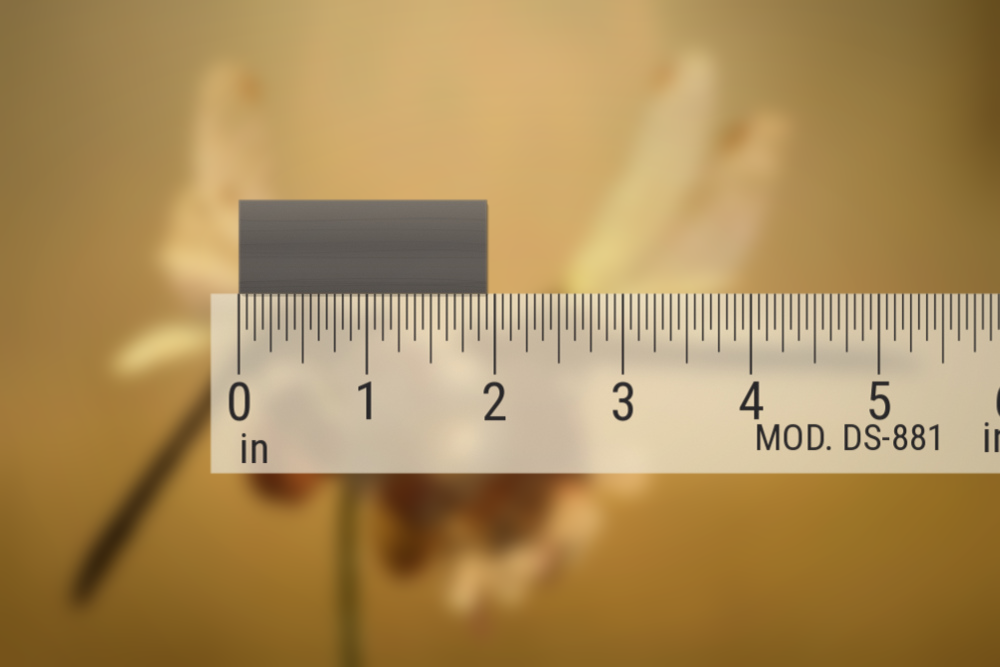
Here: 1.9375 in
